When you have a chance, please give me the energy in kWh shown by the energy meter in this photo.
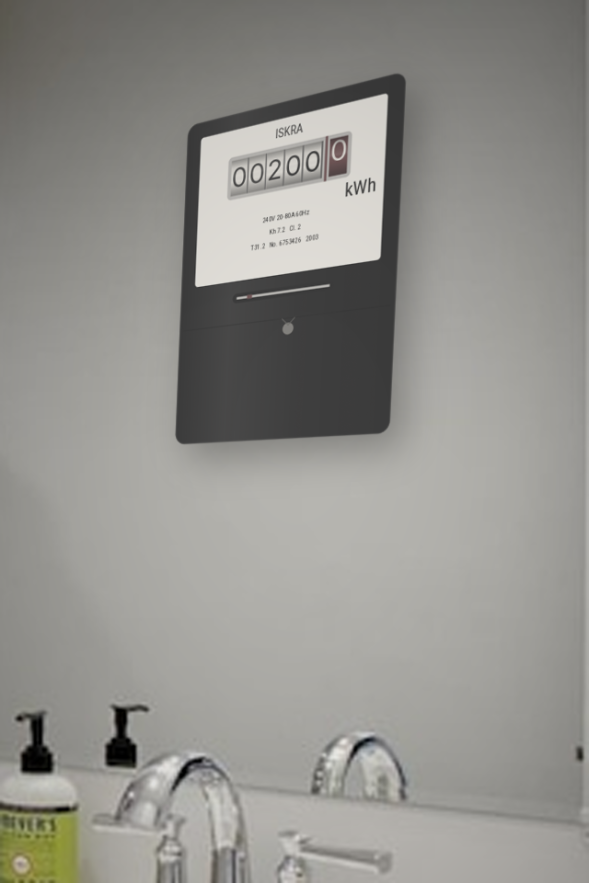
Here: 200.0 kWh
